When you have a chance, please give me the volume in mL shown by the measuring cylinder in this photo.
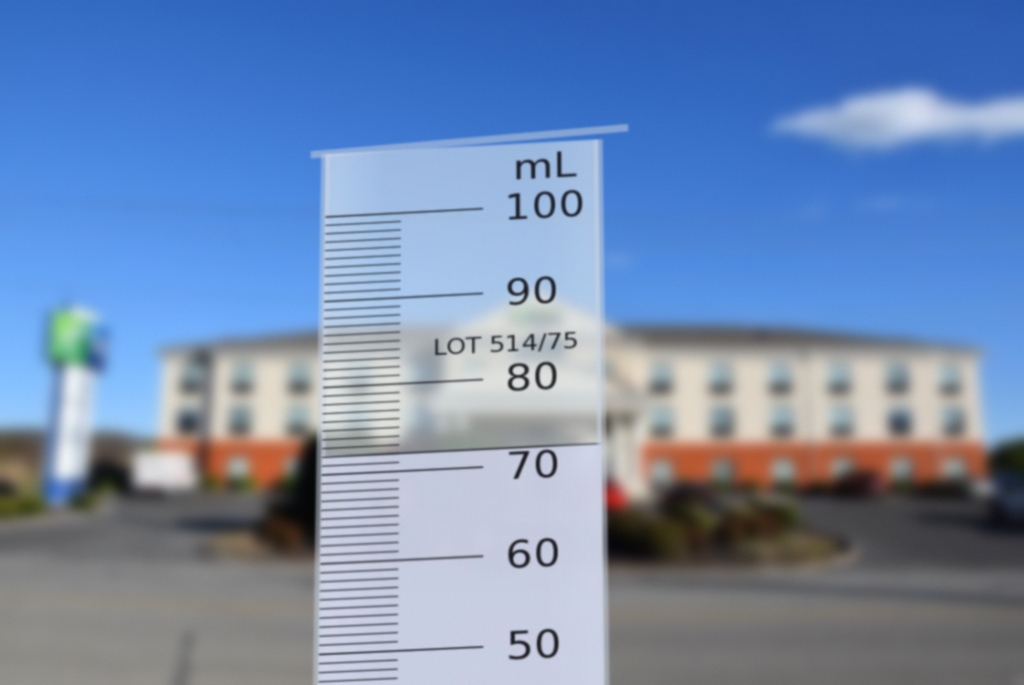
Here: 72 mL
